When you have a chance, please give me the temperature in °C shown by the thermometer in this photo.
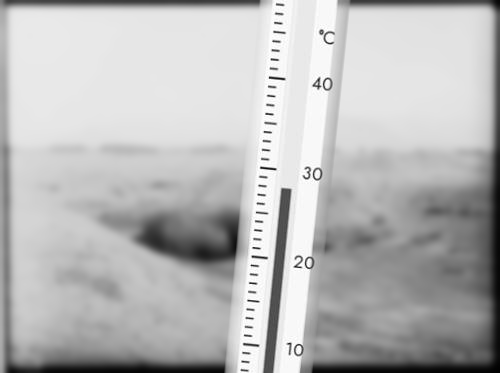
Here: 28 °C
